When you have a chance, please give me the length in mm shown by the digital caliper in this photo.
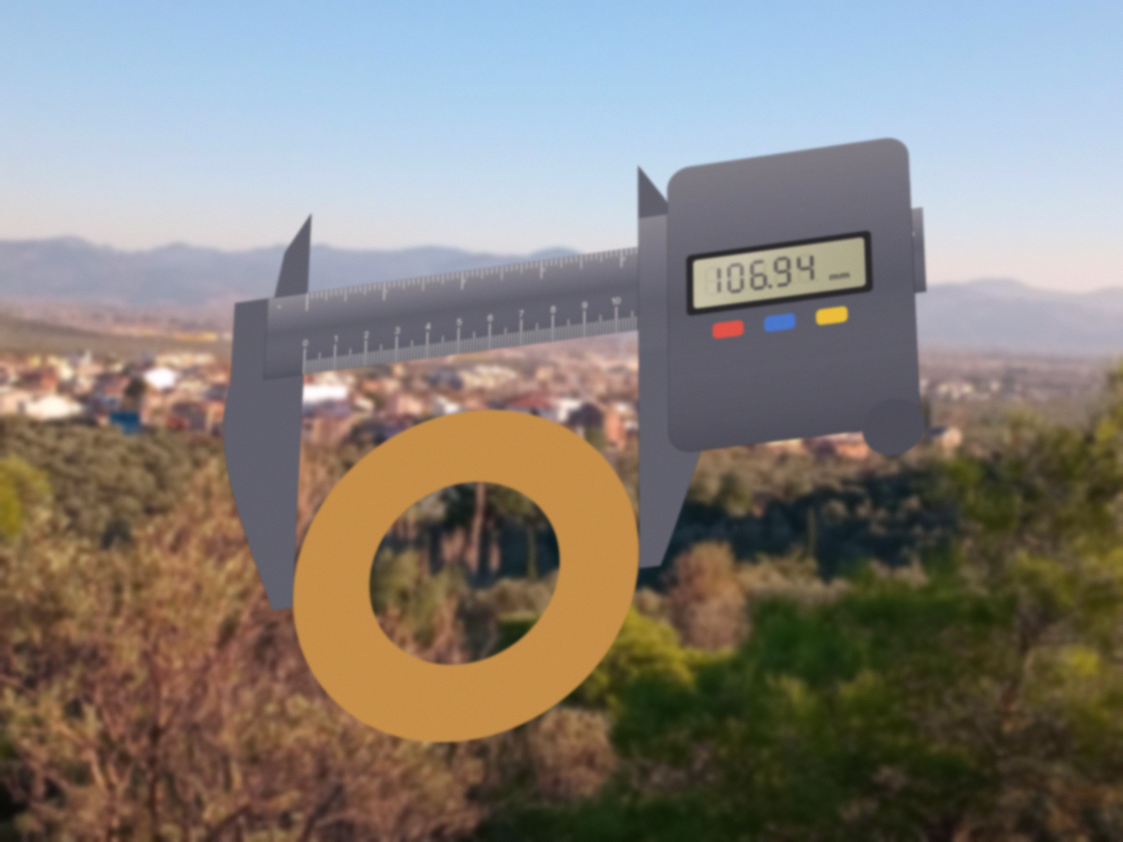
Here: 106.94 mm
